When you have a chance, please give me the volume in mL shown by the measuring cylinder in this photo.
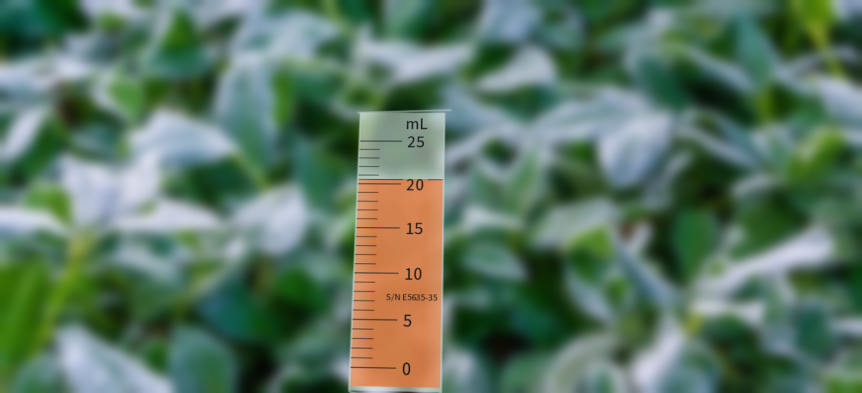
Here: 20.5 mL
